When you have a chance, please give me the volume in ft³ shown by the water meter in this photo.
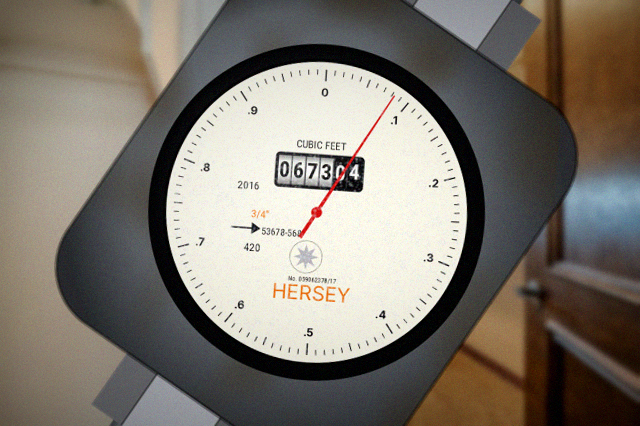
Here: 67304.08 ft³
